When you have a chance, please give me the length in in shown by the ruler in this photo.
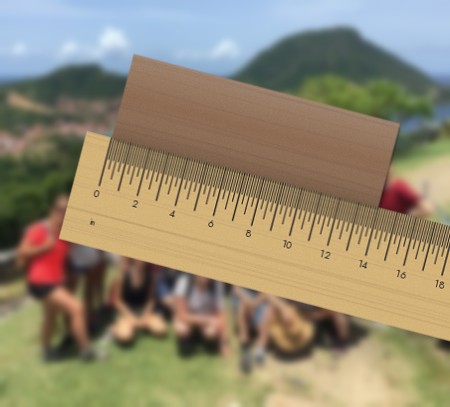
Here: 14 in
